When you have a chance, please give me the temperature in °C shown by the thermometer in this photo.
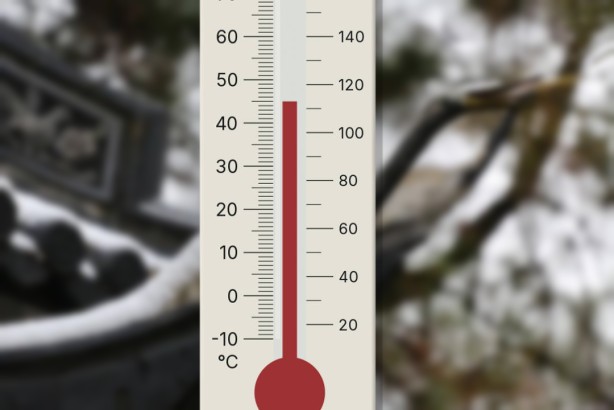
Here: 45 °C
